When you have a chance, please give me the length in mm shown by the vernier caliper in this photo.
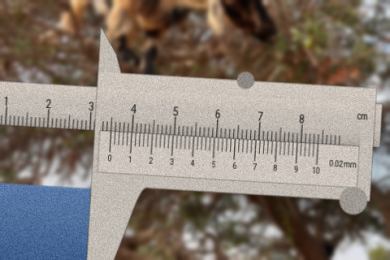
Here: 35.0 mm
